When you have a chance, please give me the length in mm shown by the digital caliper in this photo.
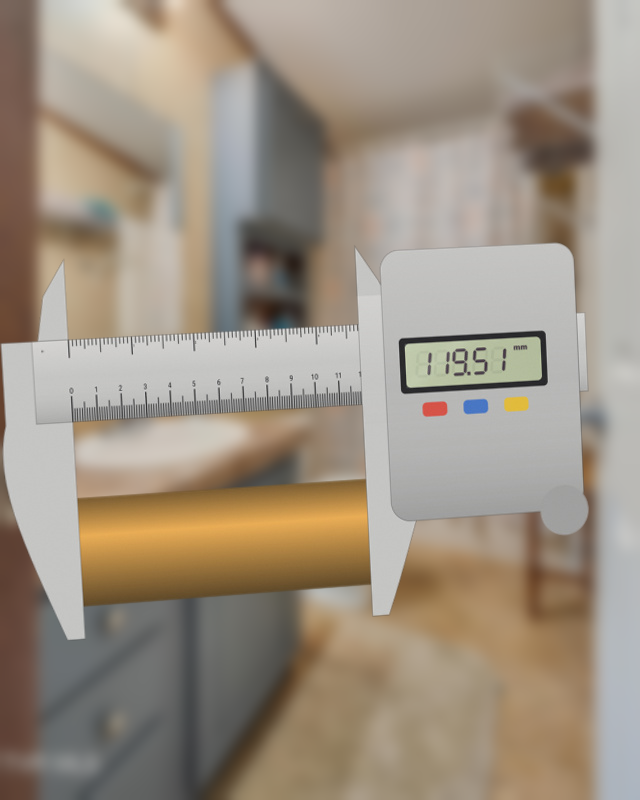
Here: 119.51 mm
